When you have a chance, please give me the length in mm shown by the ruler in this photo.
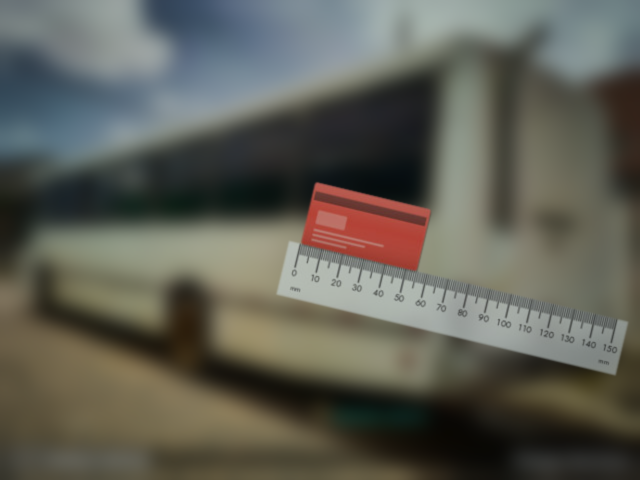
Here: 55 mm
